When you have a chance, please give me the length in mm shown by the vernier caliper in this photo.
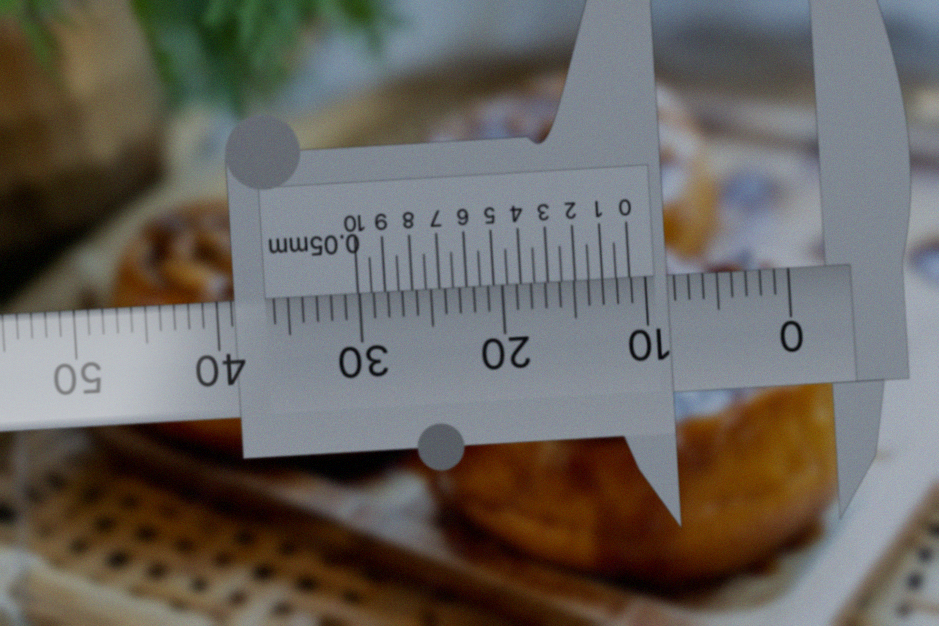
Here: 11.1 mm
